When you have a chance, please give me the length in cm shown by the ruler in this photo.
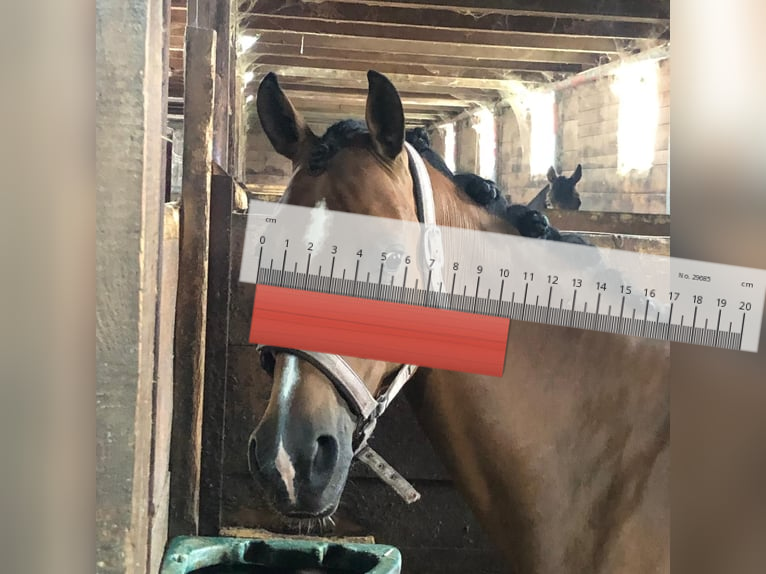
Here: 10.5 cm
